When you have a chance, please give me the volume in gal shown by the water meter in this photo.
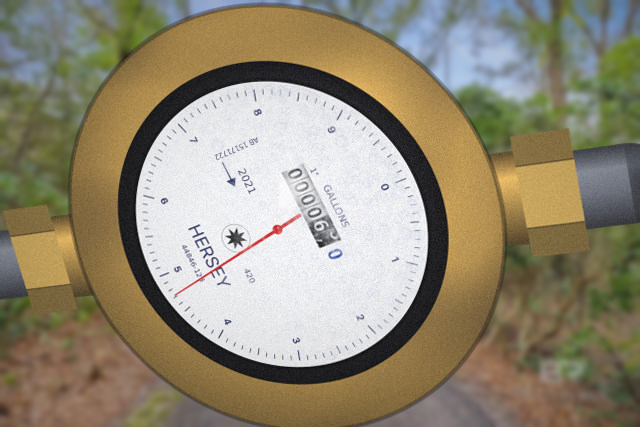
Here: 634.7 gal
